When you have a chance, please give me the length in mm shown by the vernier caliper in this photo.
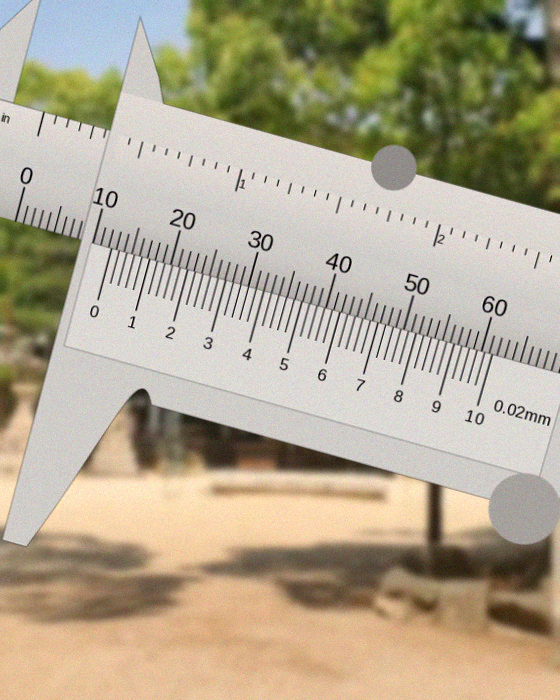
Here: 12.4 mm
